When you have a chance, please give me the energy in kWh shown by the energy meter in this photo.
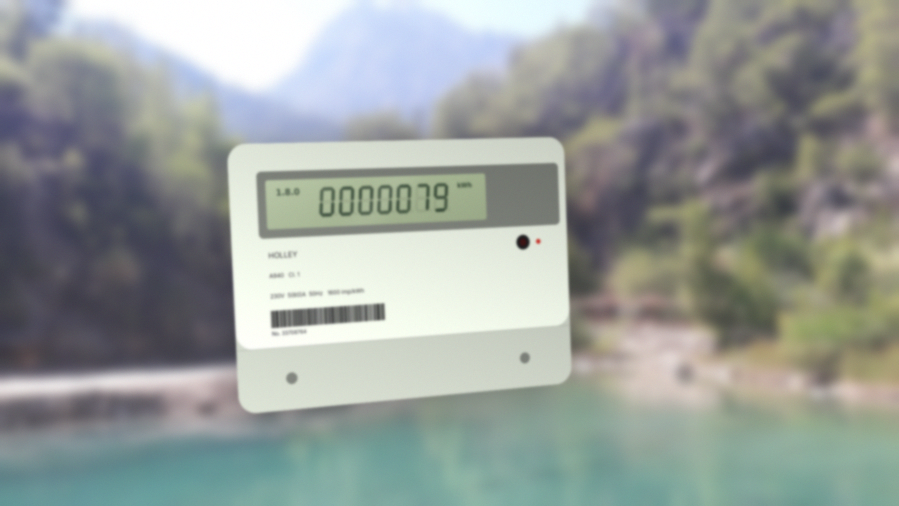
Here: 79 kWh
